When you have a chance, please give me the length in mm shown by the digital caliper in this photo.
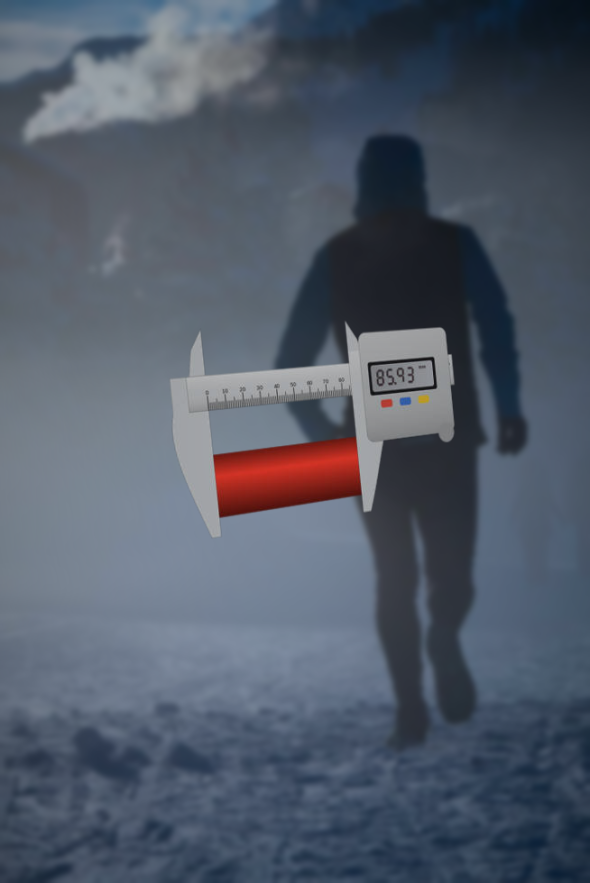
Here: 85.93 mm
